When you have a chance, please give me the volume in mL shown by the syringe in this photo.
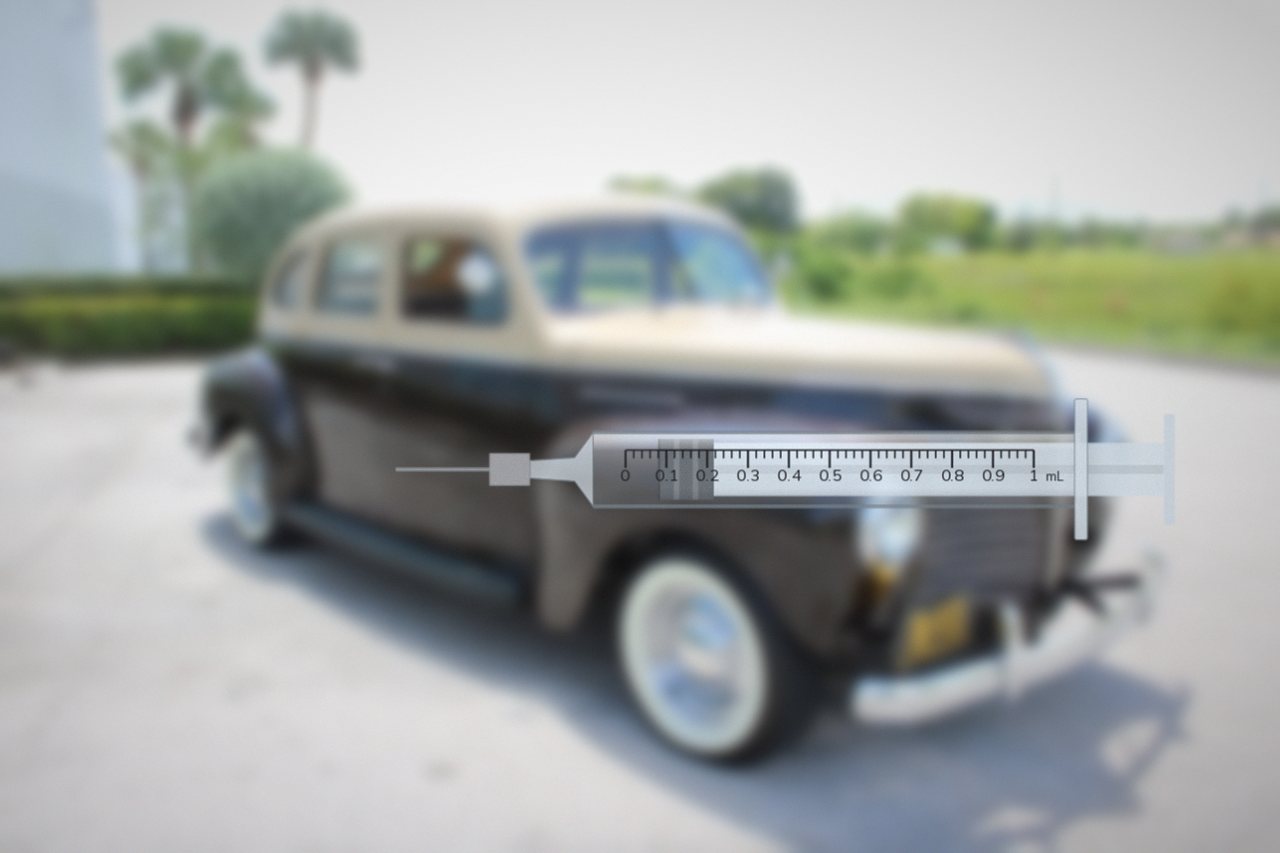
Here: 0.08 mL
